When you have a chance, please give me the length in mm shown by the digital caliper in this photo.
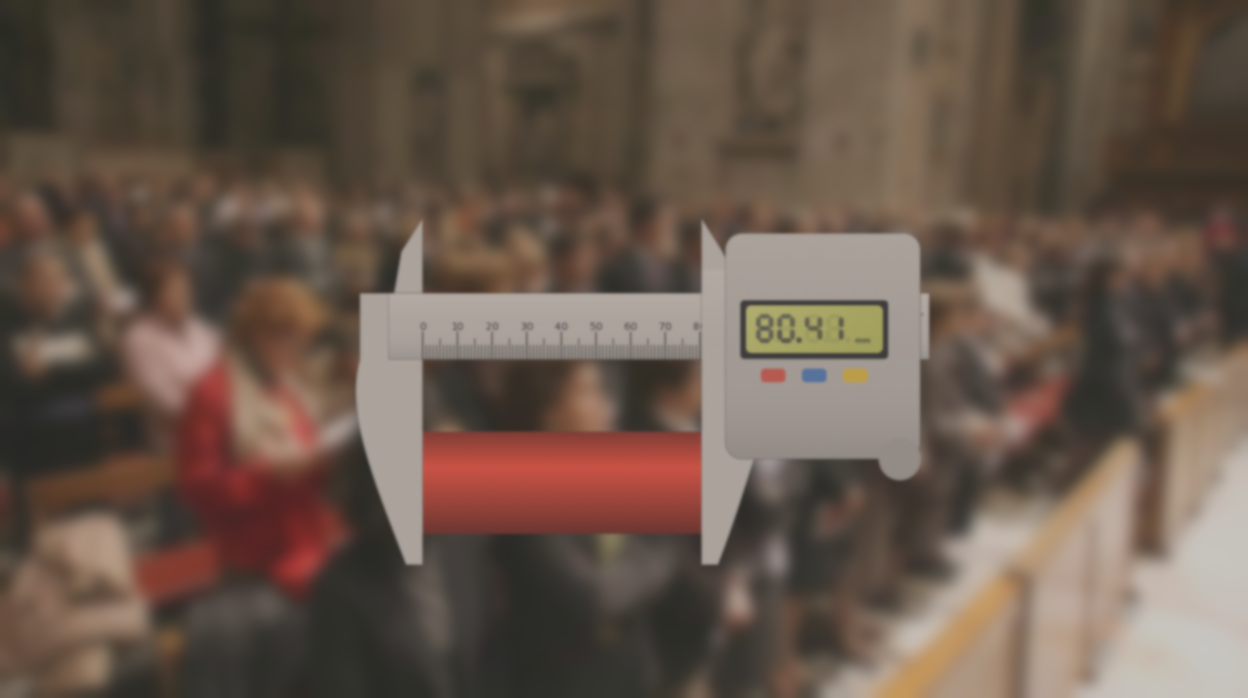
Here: 80.41 mm
